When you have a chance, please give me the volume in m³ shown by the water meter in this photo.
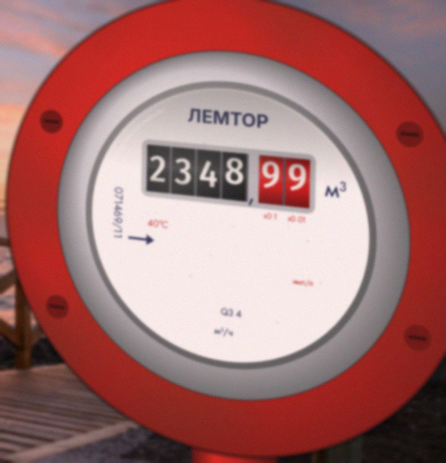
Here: 2348.99 m³
